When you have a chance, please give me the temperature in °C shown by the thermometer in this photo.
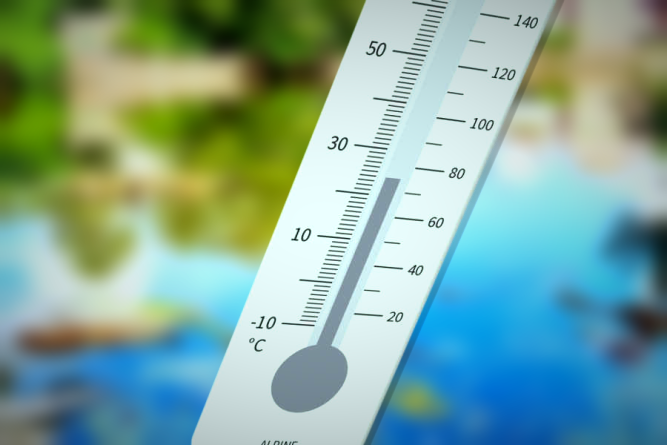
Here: 24 °C
